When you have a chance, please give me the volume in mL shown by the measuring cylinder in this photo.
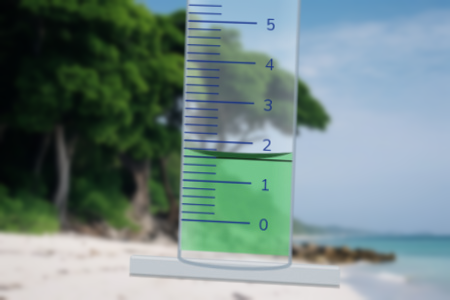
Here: 1.6 mL
